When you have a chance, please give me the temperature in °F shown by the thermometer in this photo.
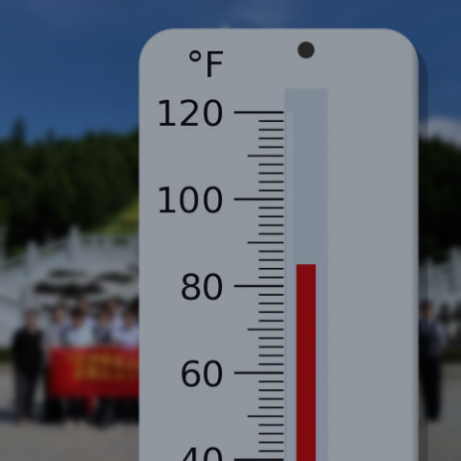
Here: 85 °F
